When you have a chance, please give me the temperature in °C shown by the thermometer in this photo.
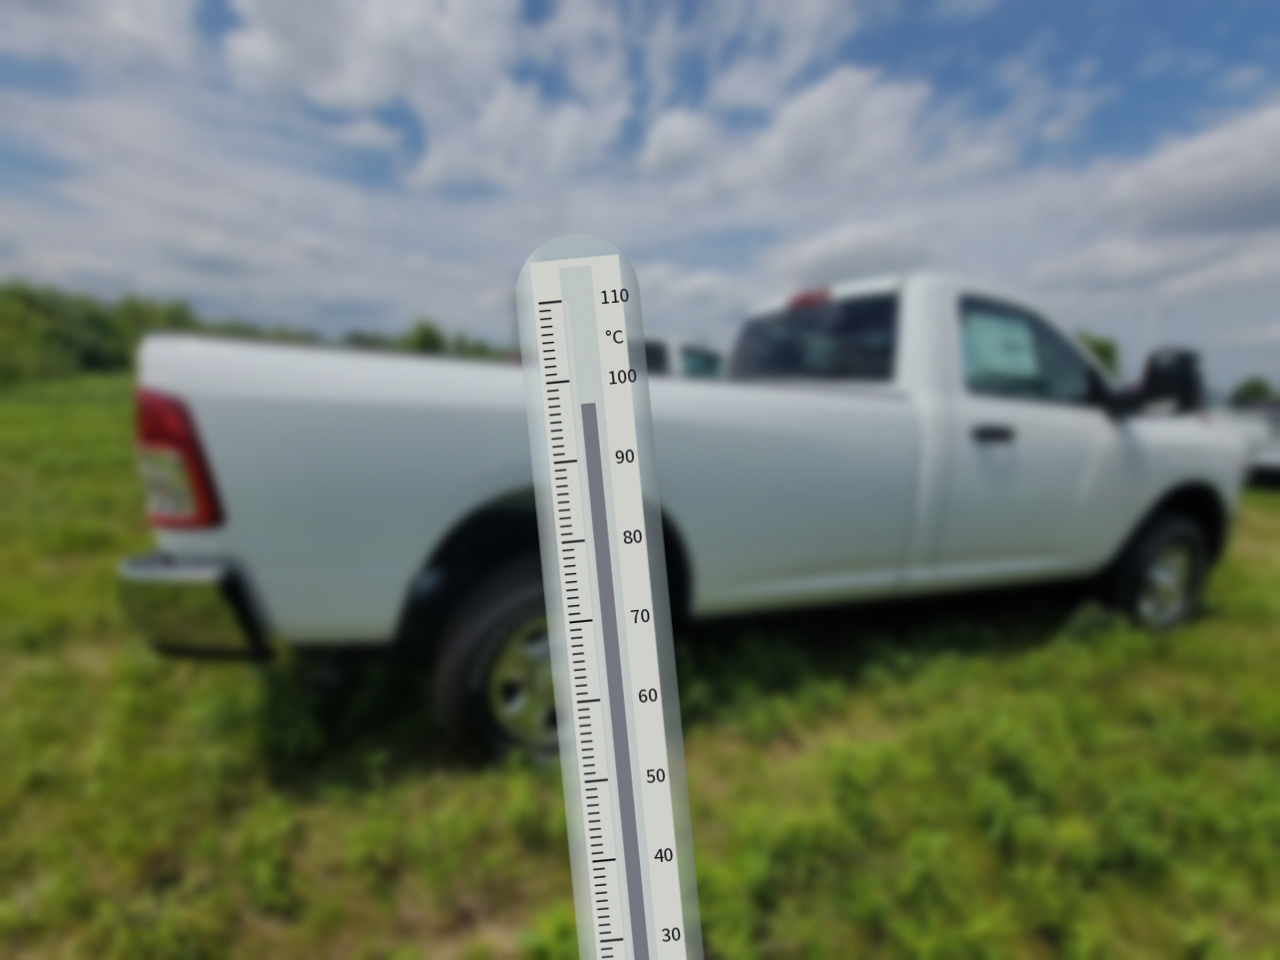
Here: 97 °C
